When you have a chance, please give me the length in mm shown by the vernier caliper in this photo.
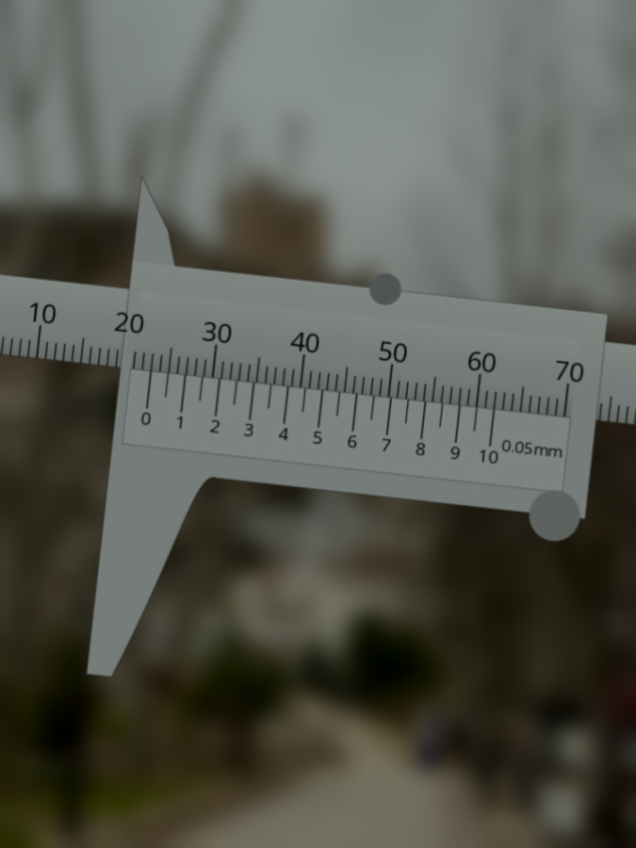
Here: 23.0 mm
